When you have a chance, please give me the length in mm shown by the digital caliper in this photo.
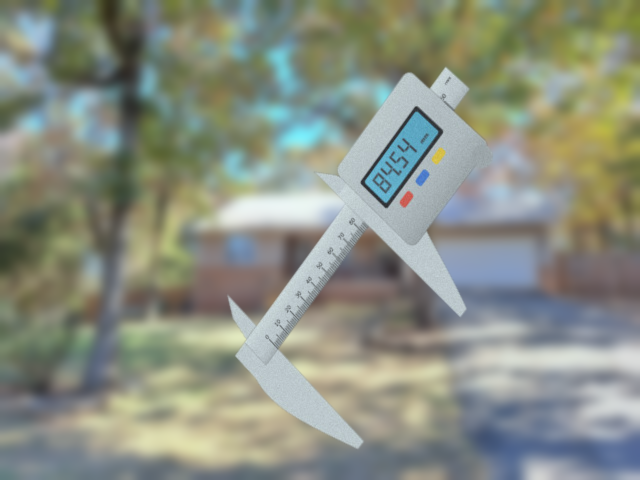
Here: 84.54 mm
